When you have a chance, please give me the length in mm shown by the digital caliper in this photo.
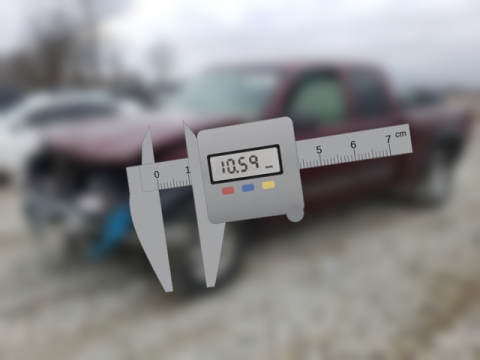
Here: 10.59 mm
